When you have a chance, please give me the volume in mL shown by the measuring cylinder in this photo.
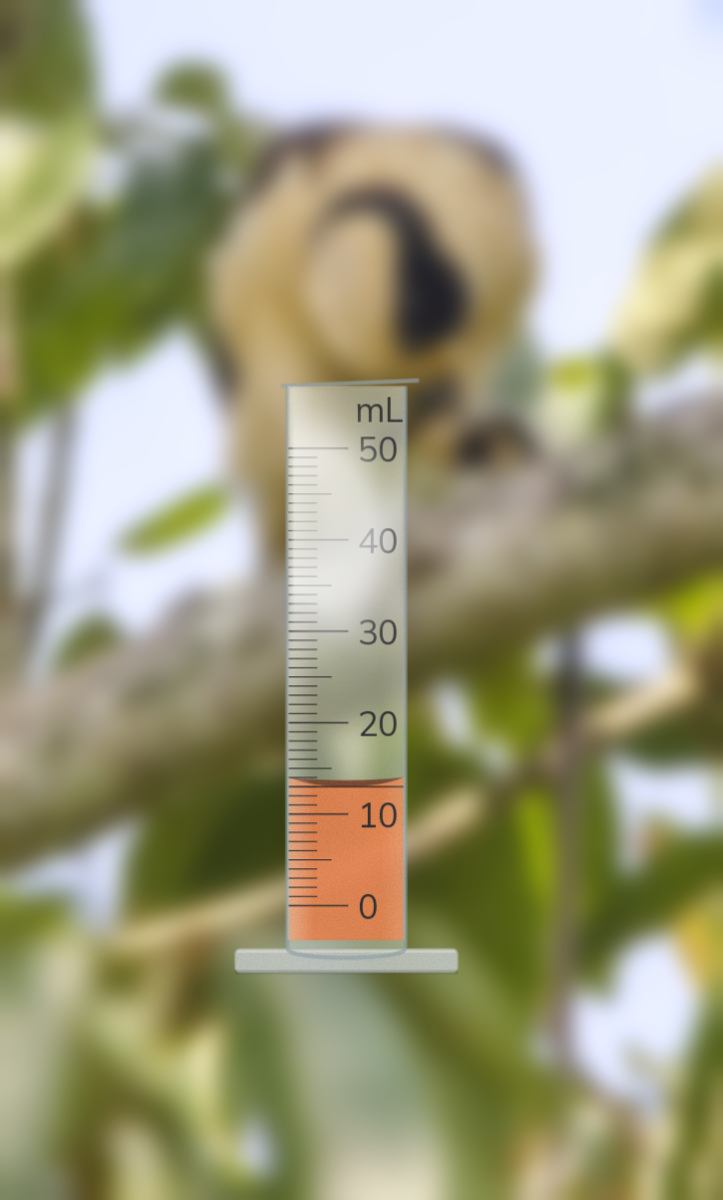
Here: 13 mL
